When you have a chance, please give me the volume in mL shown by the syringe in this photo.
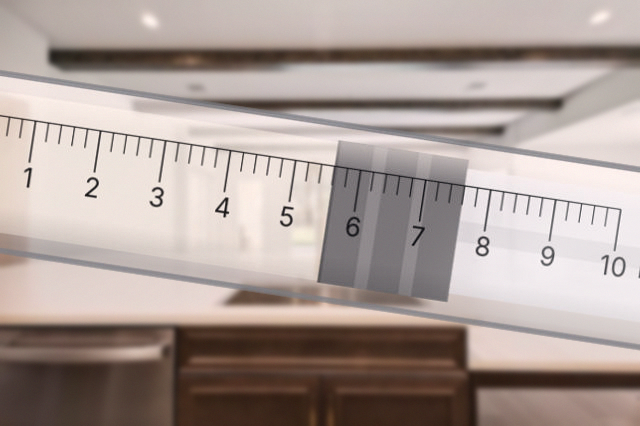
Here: 5.6 mL
